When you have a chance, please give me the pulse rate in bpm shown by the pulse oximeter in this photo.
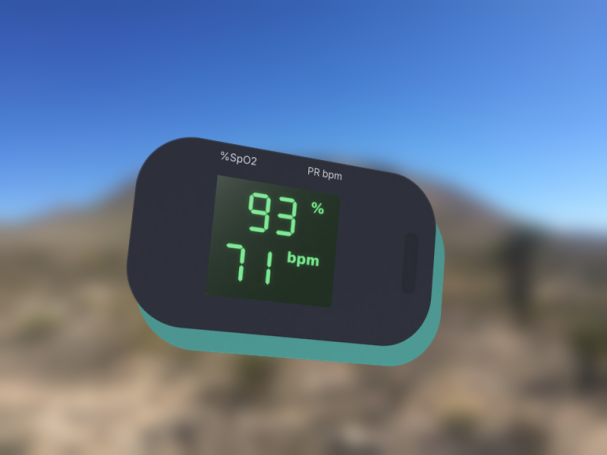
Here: 71 bpm
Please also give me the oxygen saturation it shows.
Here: 93 %
